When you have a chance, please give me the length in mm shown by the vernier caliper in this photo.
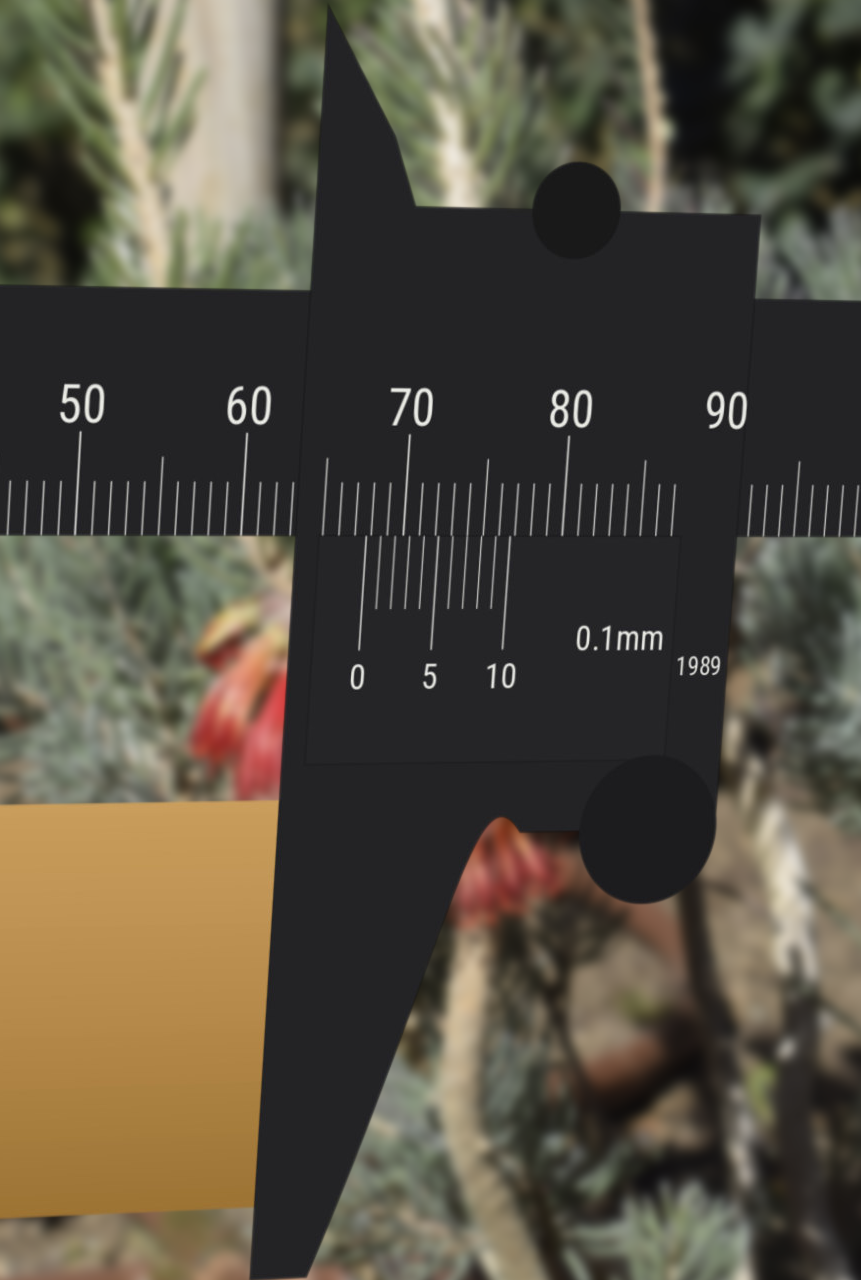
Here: 67.7 mm
